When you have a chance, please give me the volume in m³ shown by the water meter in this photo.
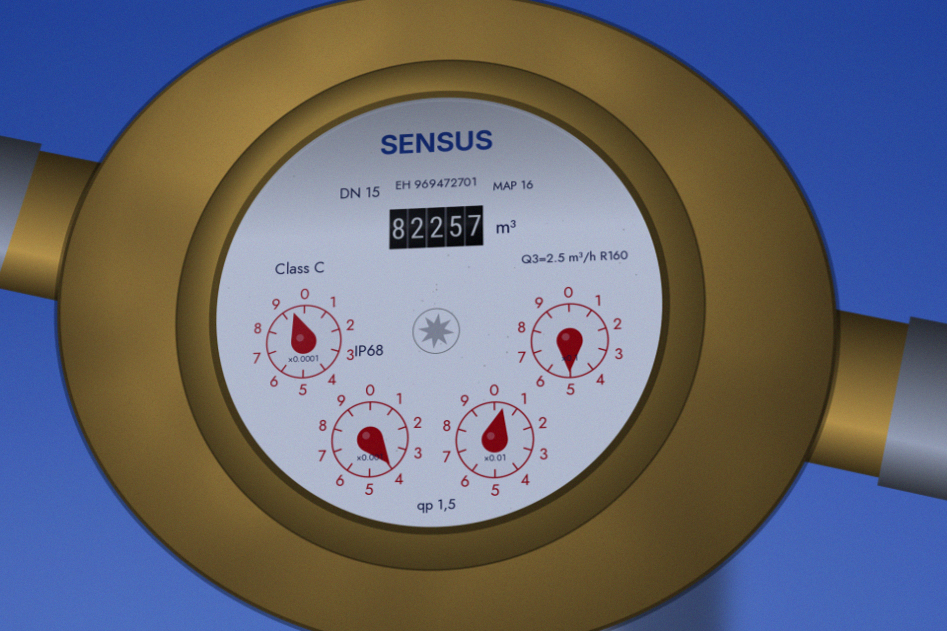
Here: 82257.5039 m³
